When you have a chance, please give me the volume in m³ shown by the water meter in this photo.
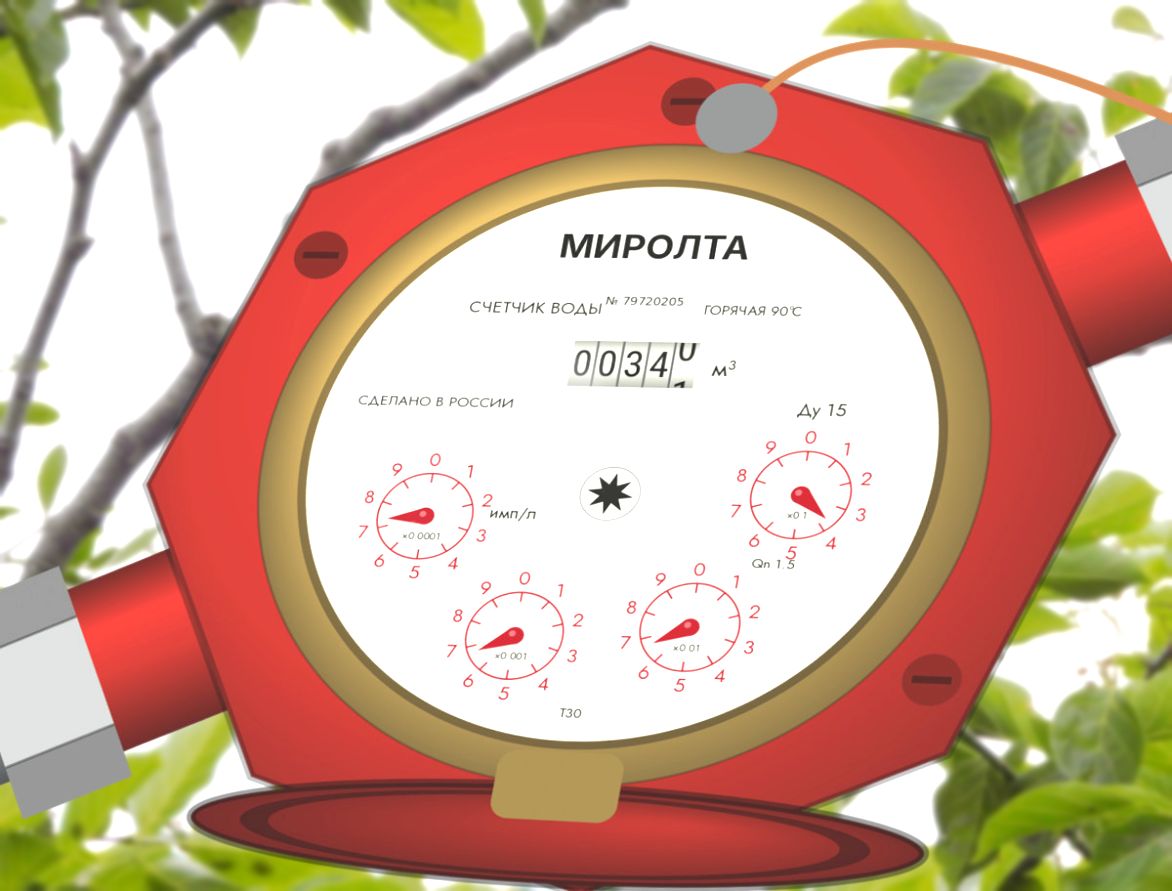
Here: 340.3667 m³
